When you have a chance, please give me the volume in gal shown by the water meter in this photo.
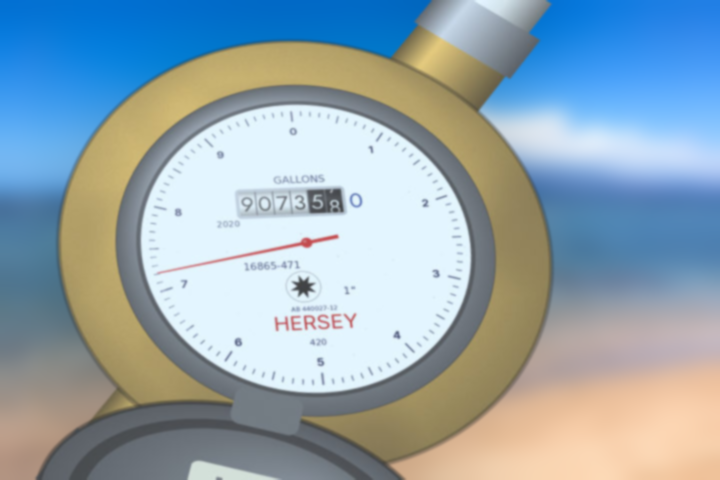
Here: 9073577.2 gal
